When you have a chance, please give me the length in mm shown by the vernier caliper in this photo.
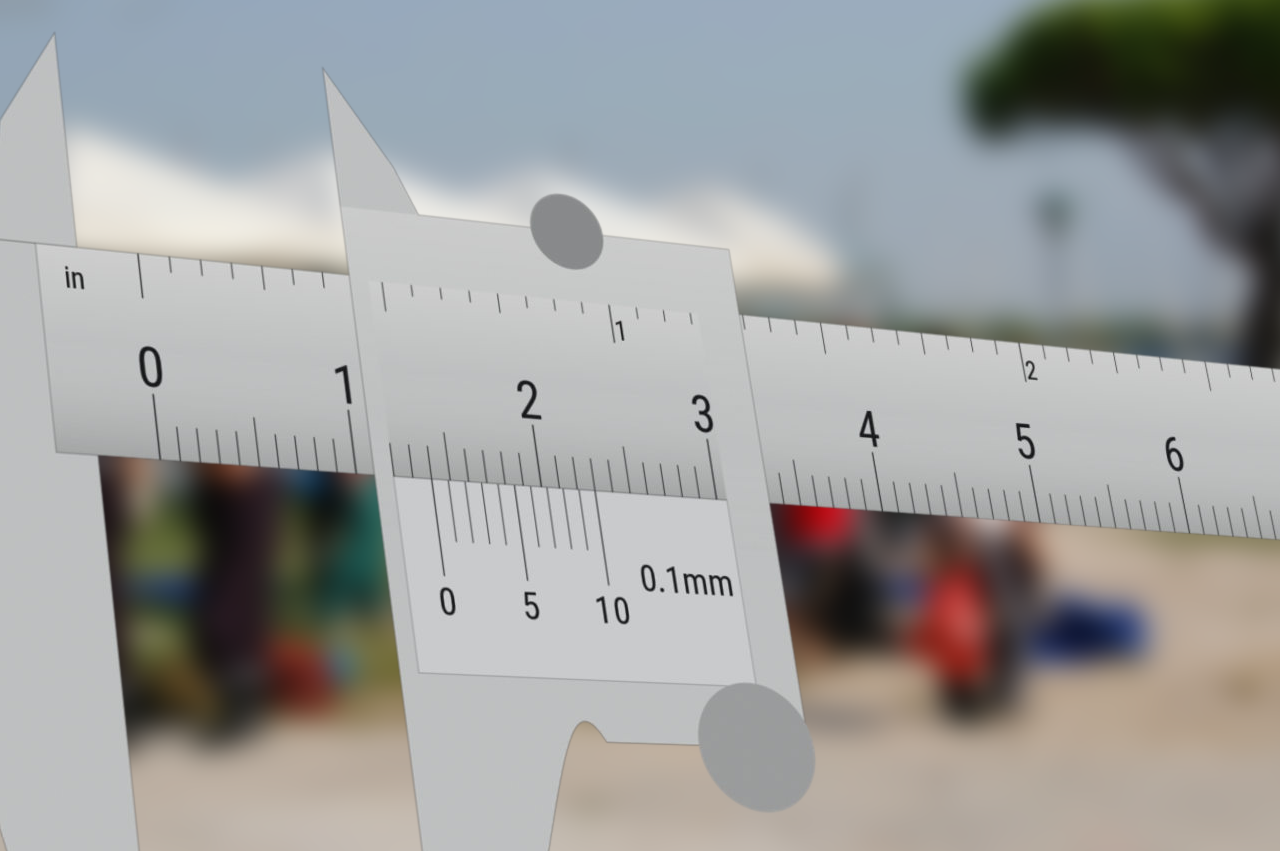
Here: 14.0 mm
